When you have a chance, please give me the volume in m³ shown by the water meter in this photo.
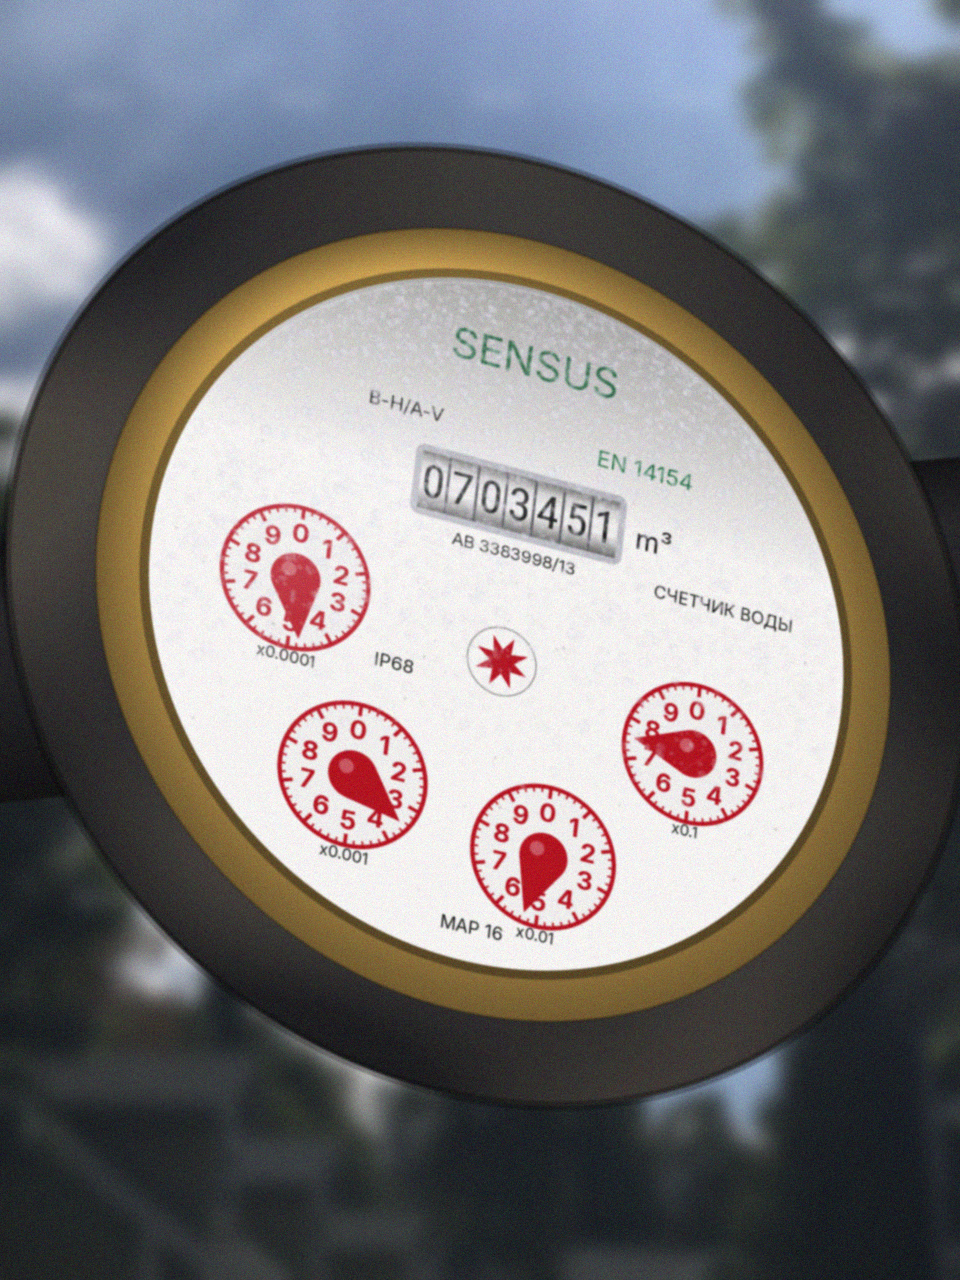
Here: 703451.7534 m³
